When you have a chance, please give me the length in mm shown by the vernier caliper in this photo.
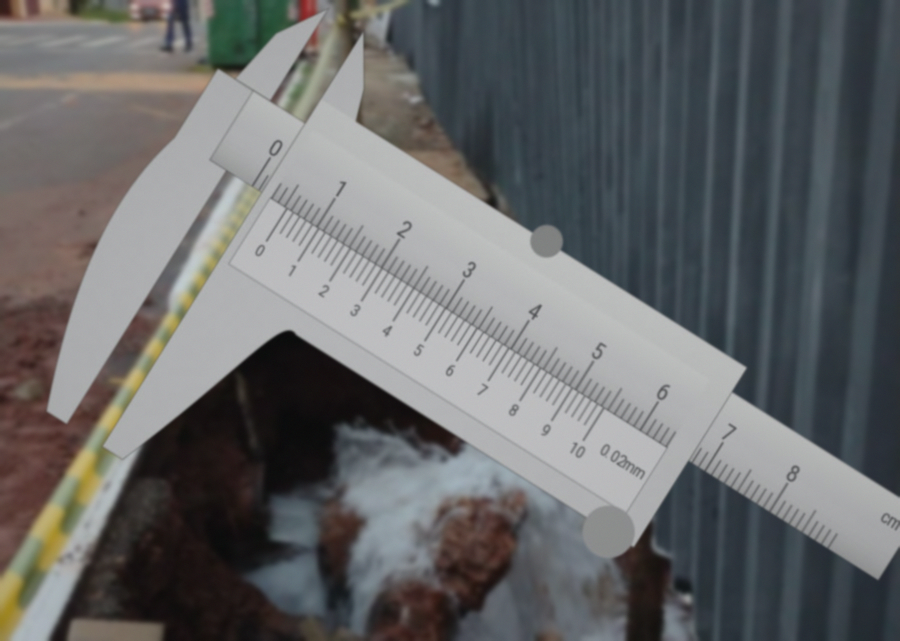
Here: 5.4 mm
